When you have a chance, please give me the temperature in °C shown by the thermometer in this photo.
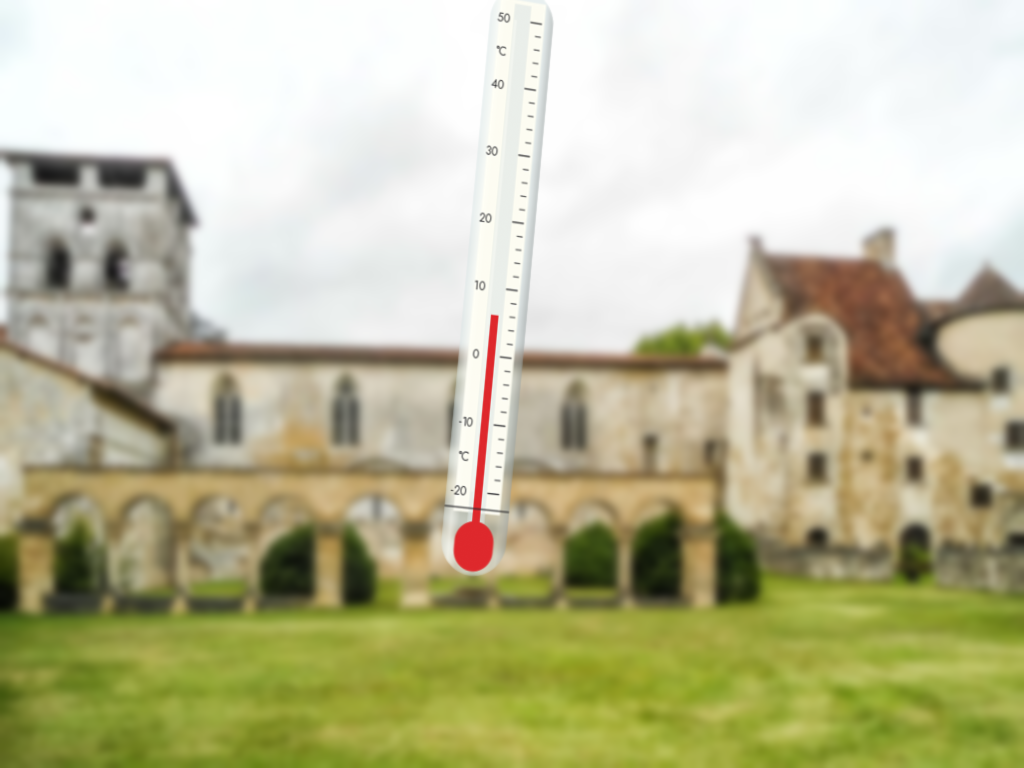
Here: 6 °C
